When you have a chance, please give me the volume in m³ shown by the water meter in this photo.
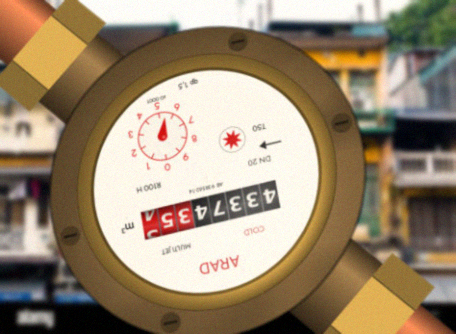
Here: 43374.3535 m³
